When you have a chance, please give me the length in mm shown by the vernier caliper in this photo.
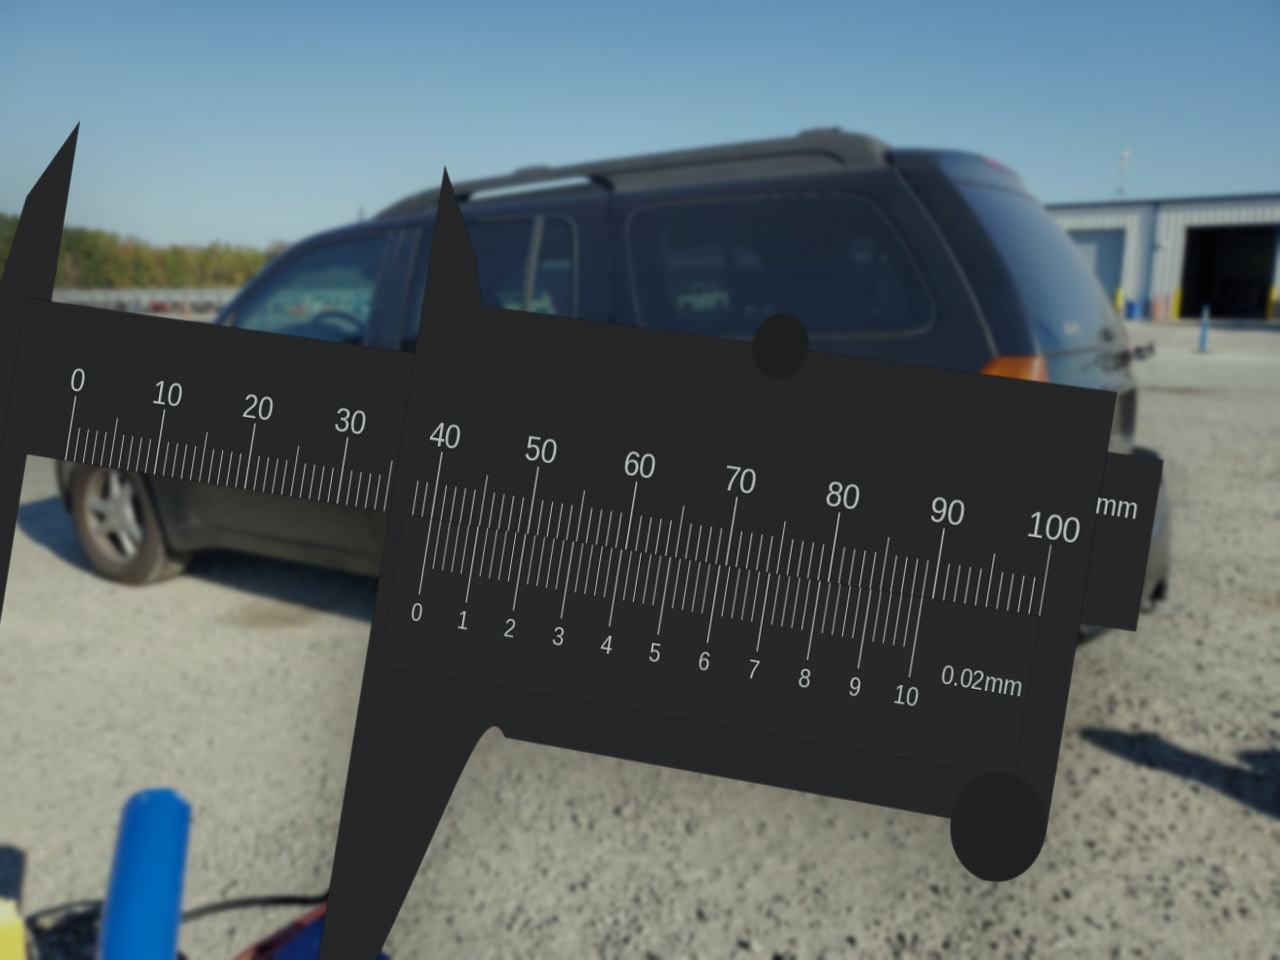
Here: 40.0 mm
